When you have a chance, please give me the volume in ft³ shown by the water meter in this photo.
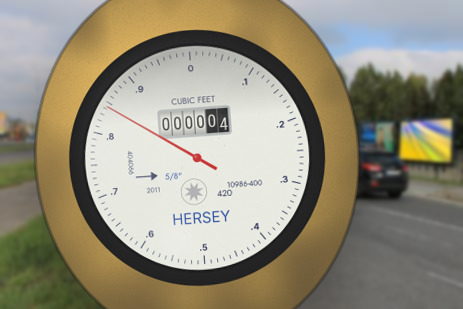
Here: 3.84 ft³
